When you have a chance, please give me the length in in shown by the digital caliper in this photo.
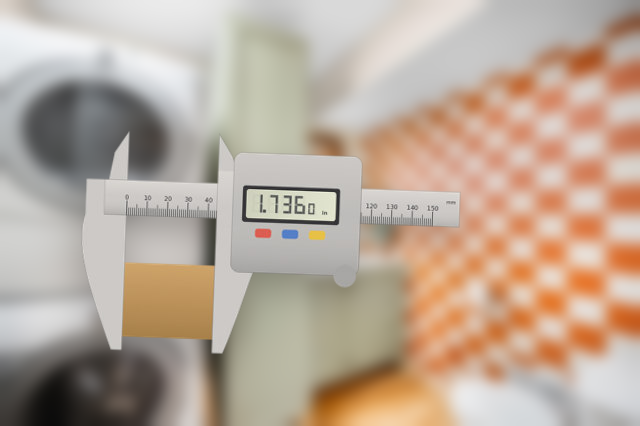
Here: 1.7360 in
